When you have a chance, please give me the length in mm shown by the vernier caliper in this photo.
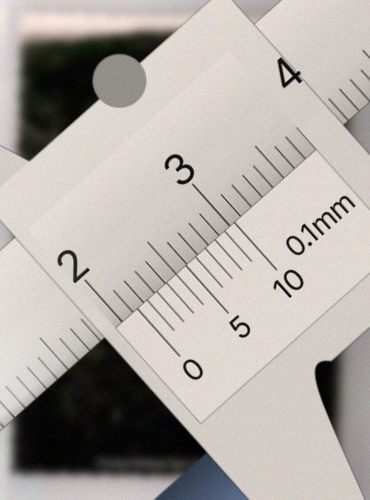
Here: 21.4 mm
